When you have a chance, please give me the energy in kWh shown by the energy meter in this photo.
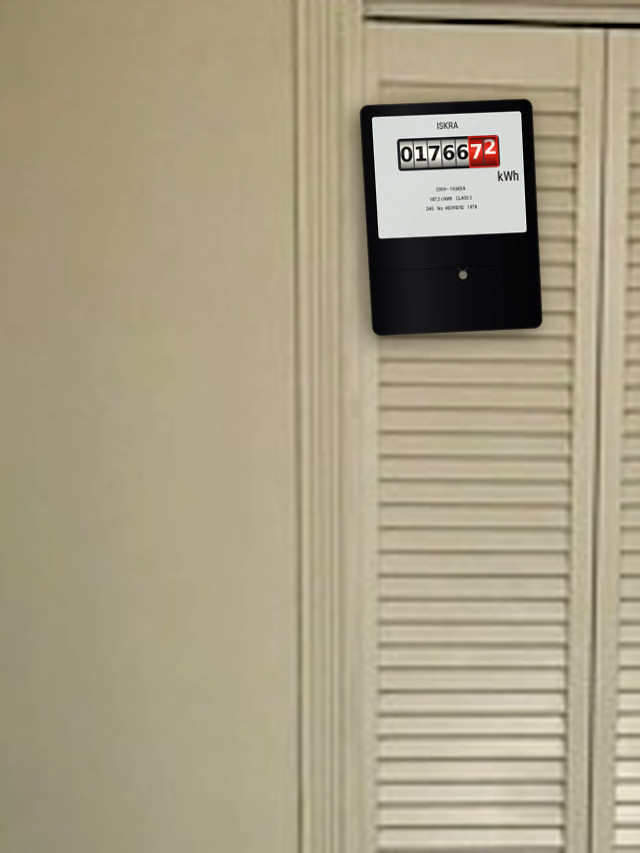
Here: 1766.72 kWh
